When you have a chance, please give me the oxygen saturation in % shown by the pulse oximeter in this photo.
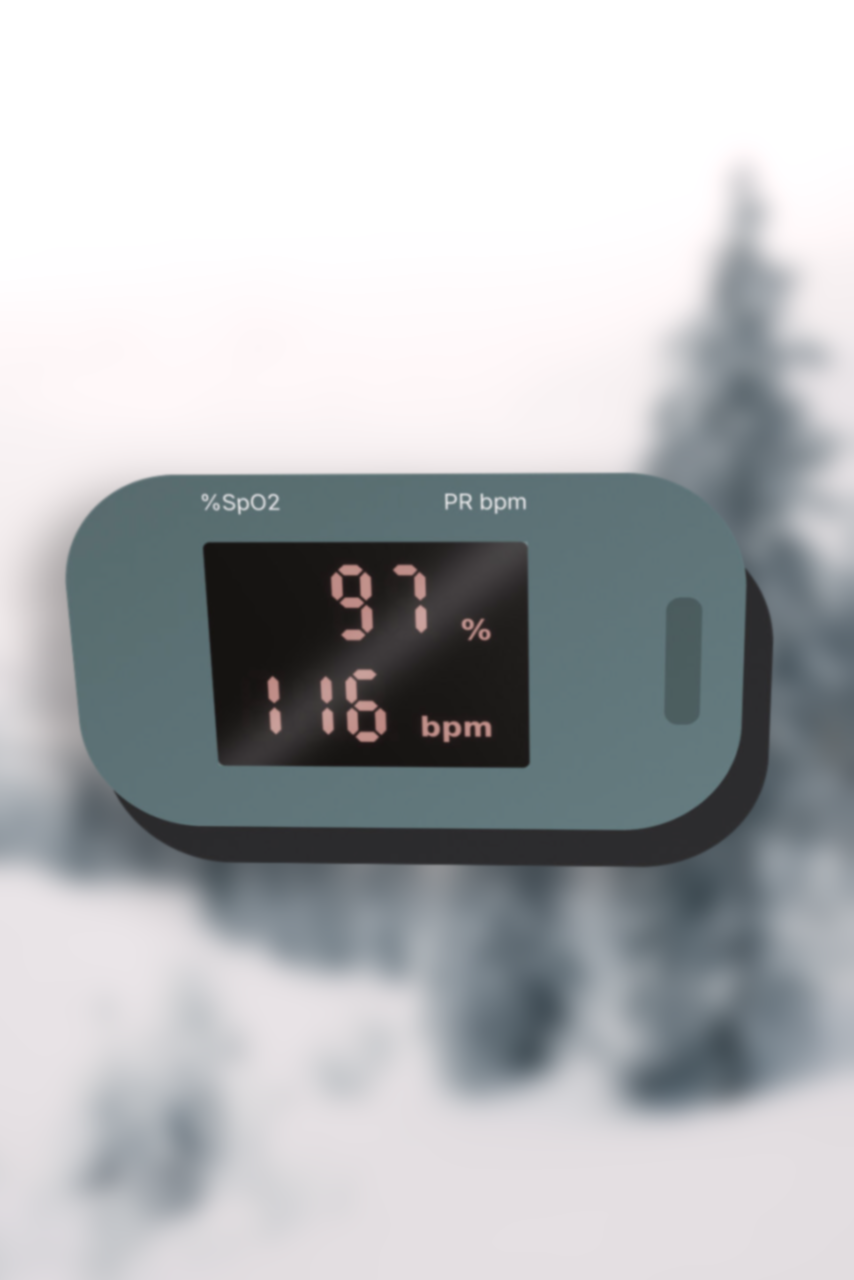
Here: 97 %
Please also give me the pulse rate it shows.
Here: 116 bpm
